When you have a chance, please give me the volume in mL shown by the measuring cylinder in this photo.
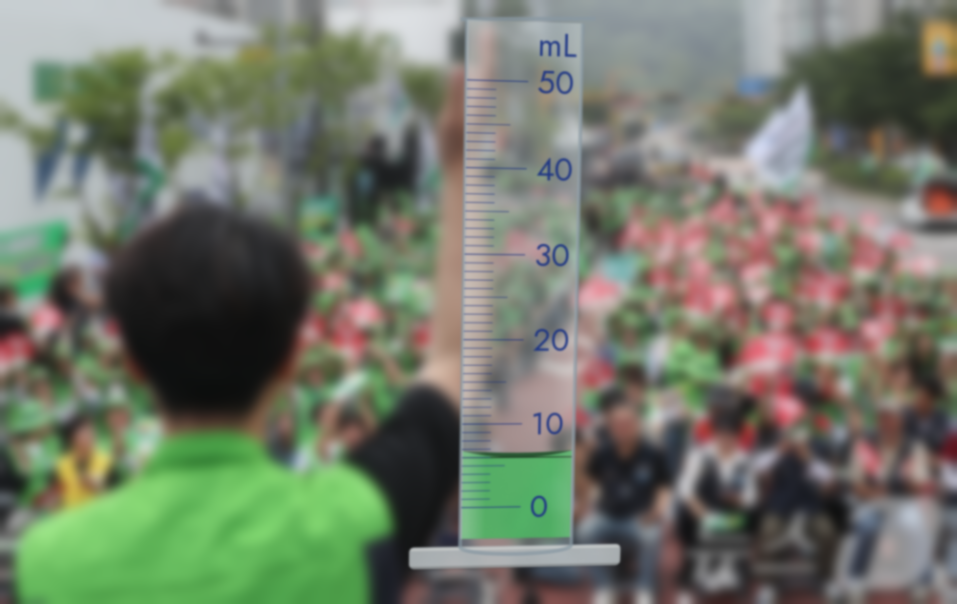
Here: 6 mL
